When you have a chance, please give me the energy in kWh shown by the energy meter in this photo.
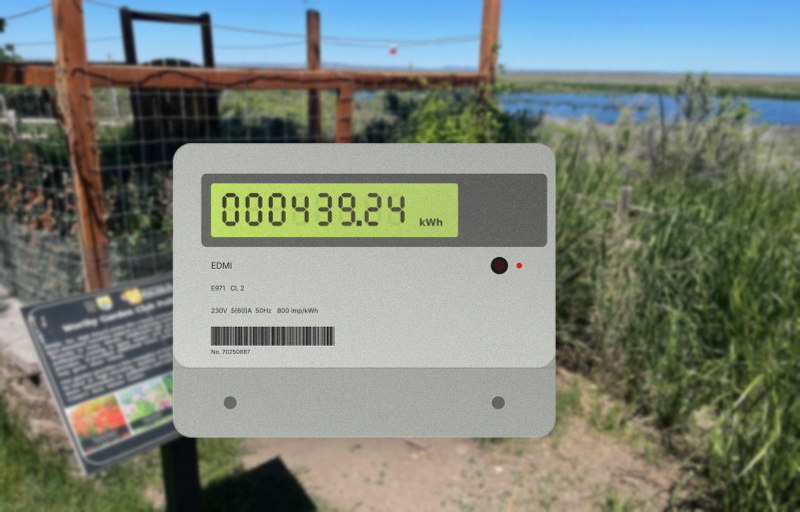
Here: 439.24 kWh
